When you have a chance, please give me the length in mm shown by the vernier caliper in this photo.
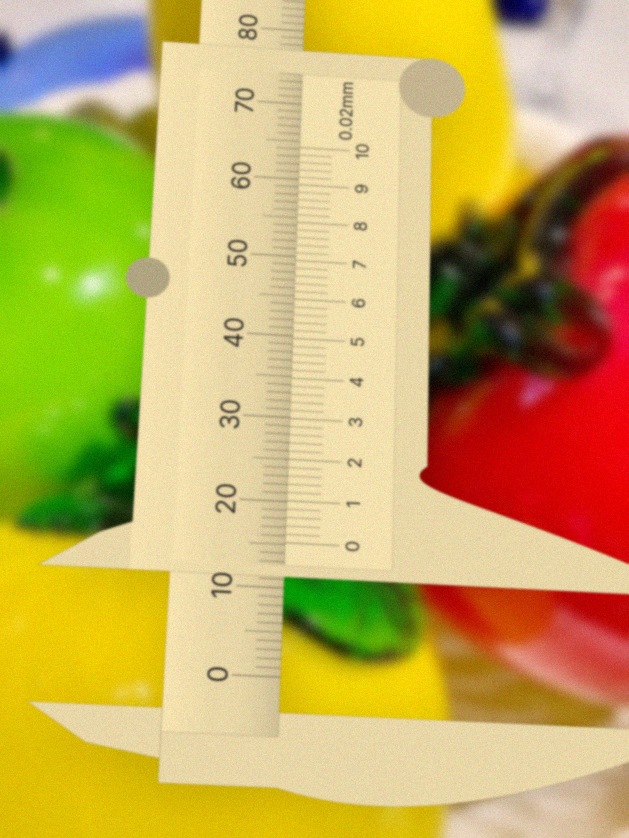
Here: 15.2 mm
